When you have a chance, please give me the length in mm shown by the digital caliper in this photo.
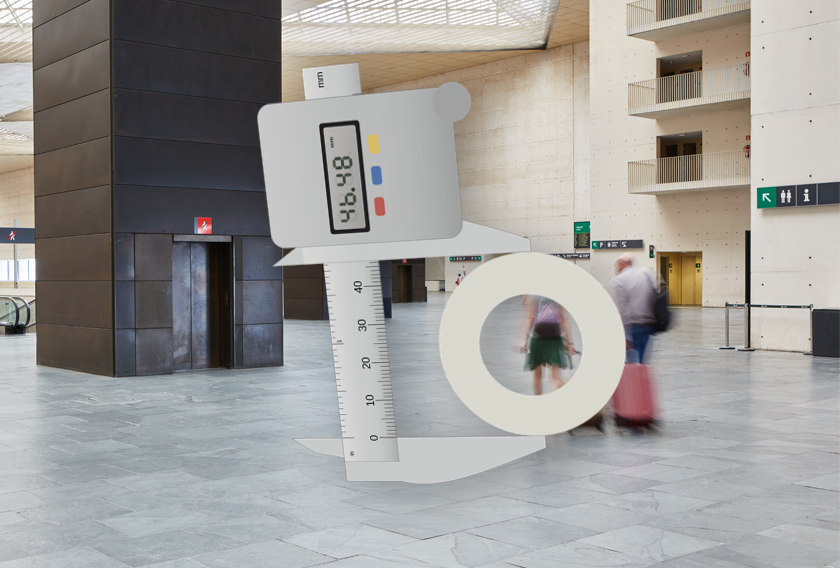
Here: 46.48 mm
